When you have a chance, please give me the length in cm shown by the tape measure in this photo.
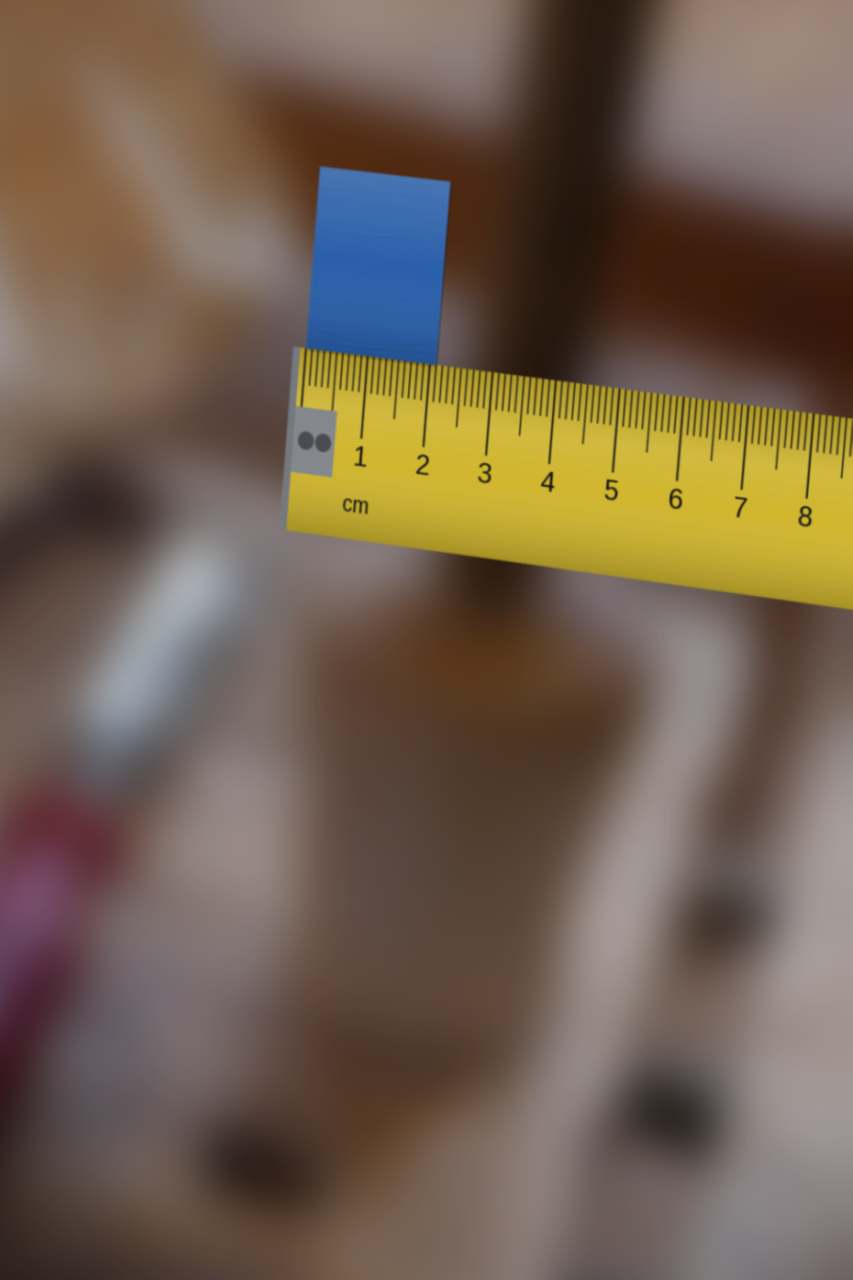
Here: 2.1 cm
